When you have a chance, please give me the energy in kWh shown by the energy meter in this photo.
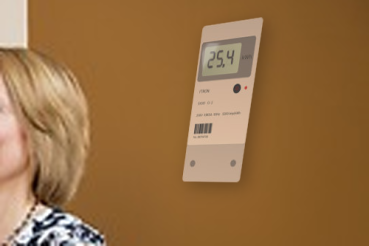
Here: 25.4 kWh
